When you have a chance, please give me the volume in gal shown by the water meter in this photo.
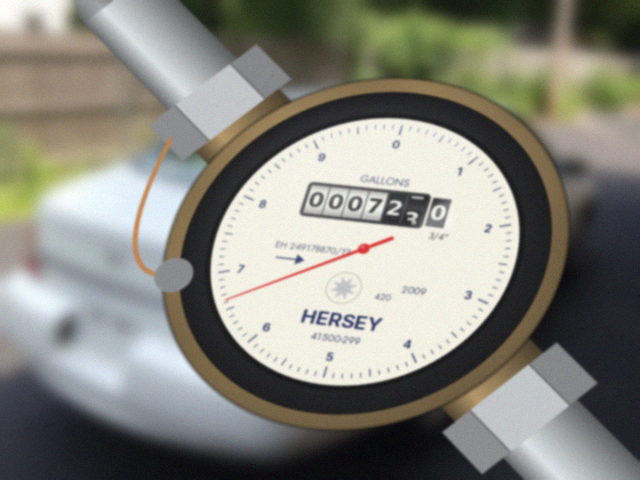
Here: 7226.6 gal
